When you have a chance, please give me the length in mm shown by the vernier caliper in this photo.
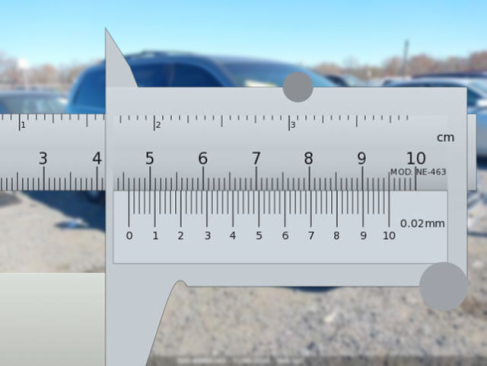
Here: 46.0 mm
